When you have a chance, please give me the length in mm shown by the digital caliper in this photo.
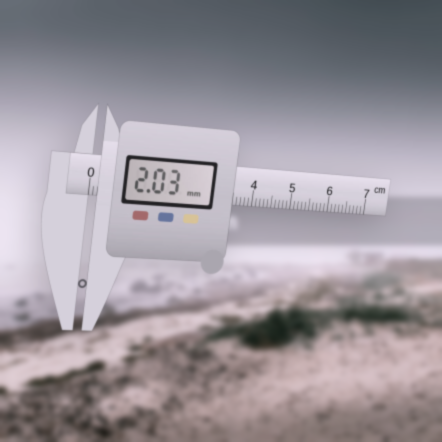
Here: 2.03 mm
